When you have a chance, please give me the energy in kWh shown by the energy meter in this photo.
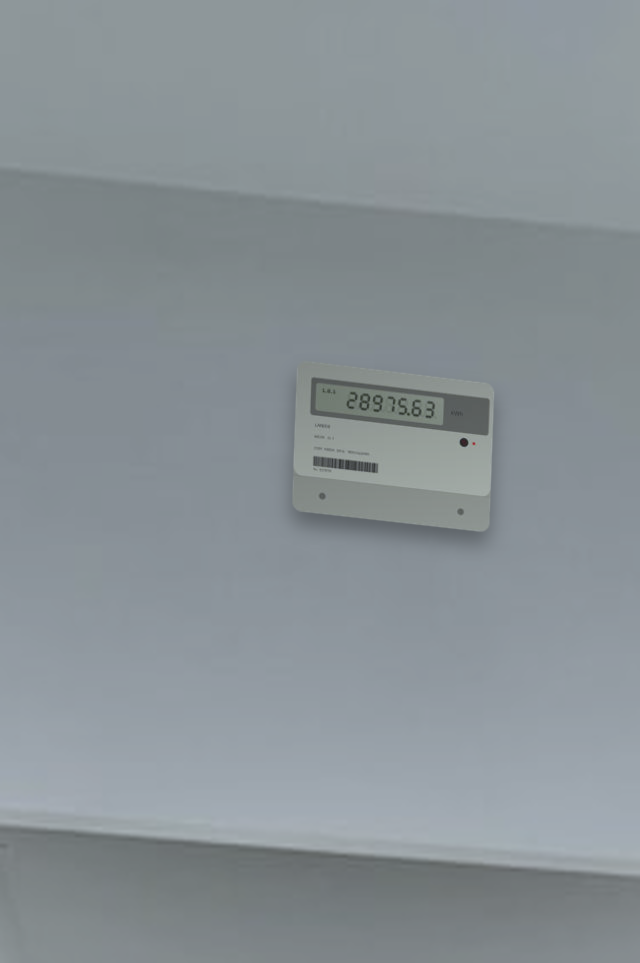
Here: 28975.63 kWh
